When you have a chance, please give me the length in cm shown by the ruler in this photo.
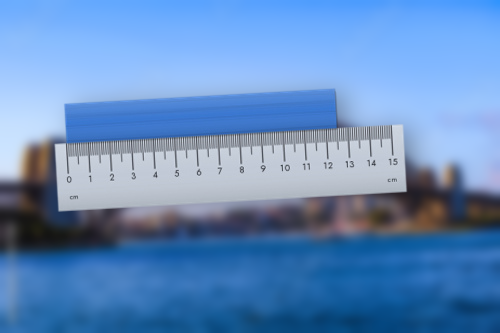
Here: 12.5 cm
